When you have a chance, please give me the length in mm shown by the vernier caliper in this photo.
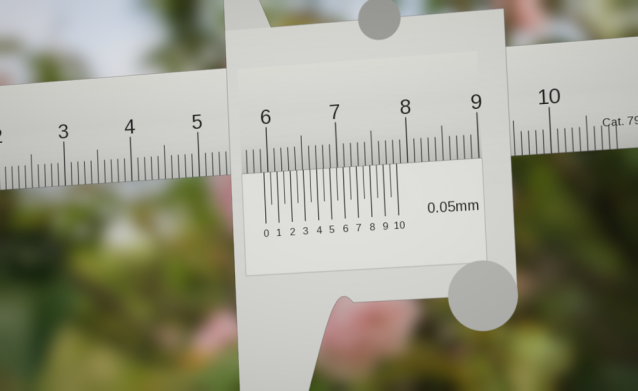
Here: 59.4 mm
